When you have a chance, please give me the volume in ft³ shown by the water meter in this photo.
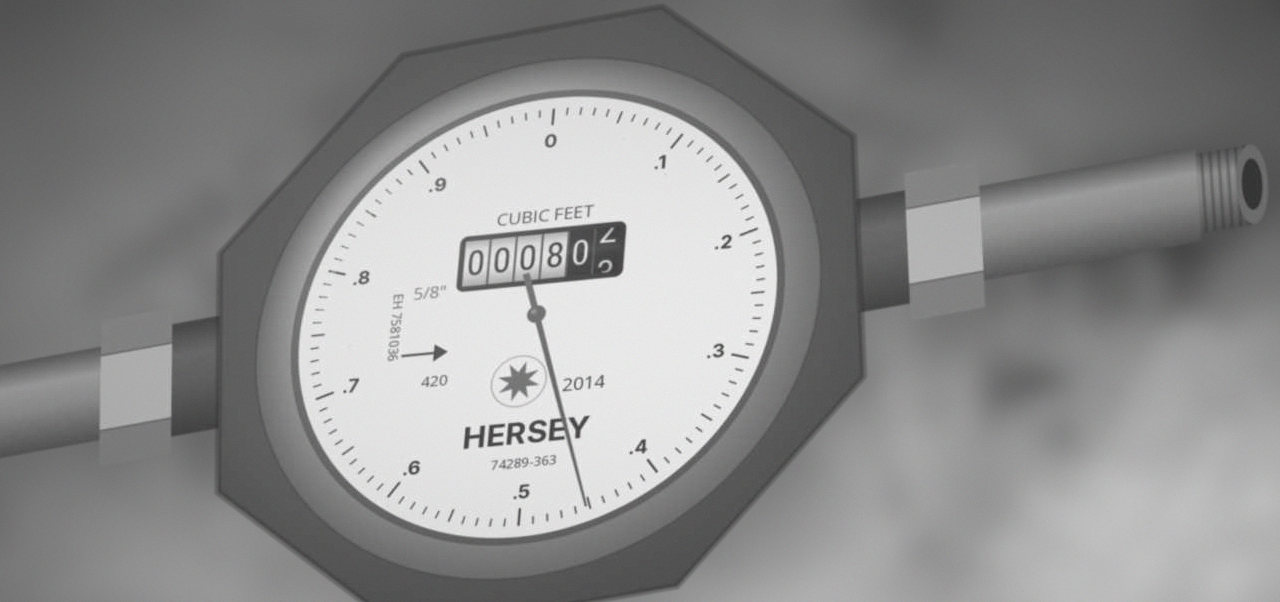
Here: 802.45 ft³
